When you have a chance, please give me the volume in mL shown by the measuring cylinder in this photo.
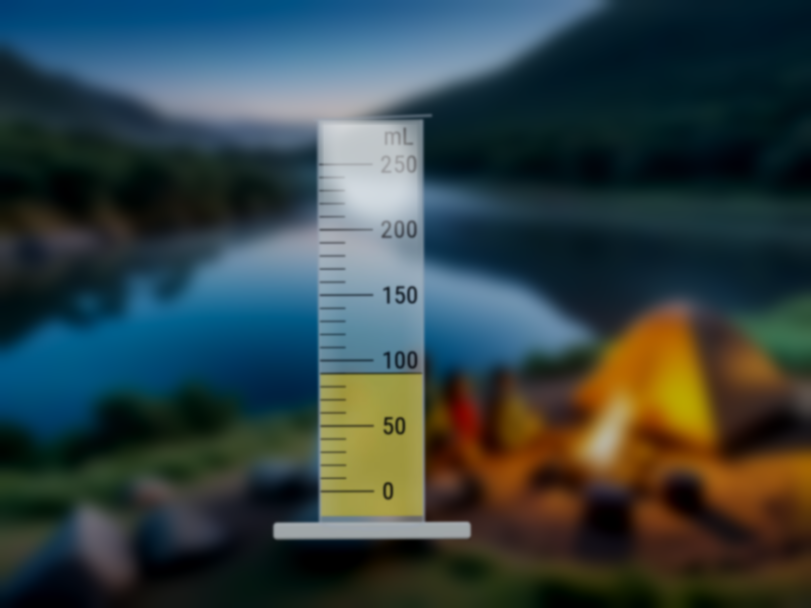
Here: 90 mL
